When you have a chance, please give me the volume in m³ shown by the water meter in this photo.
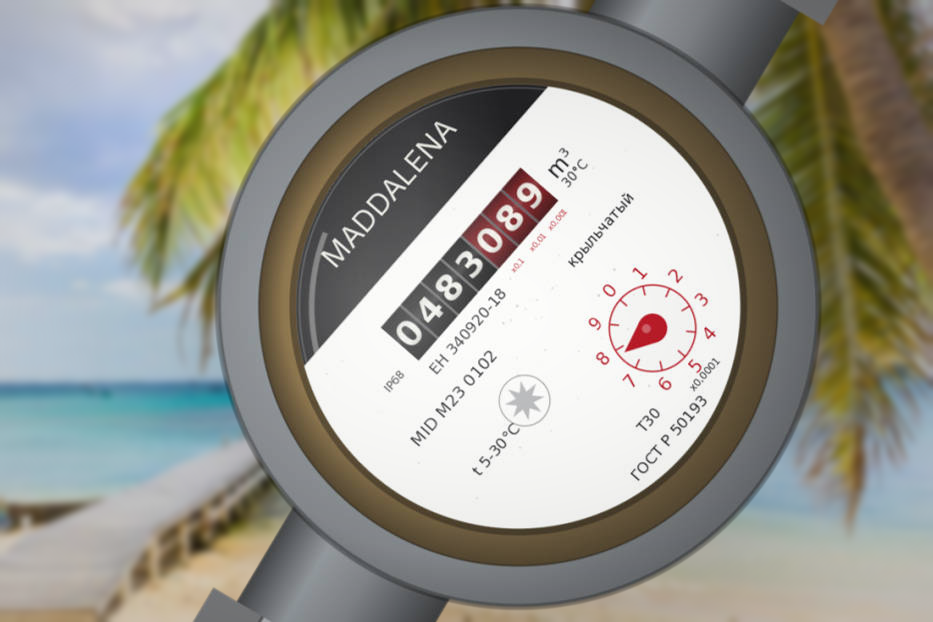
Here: 483.0897 m³
